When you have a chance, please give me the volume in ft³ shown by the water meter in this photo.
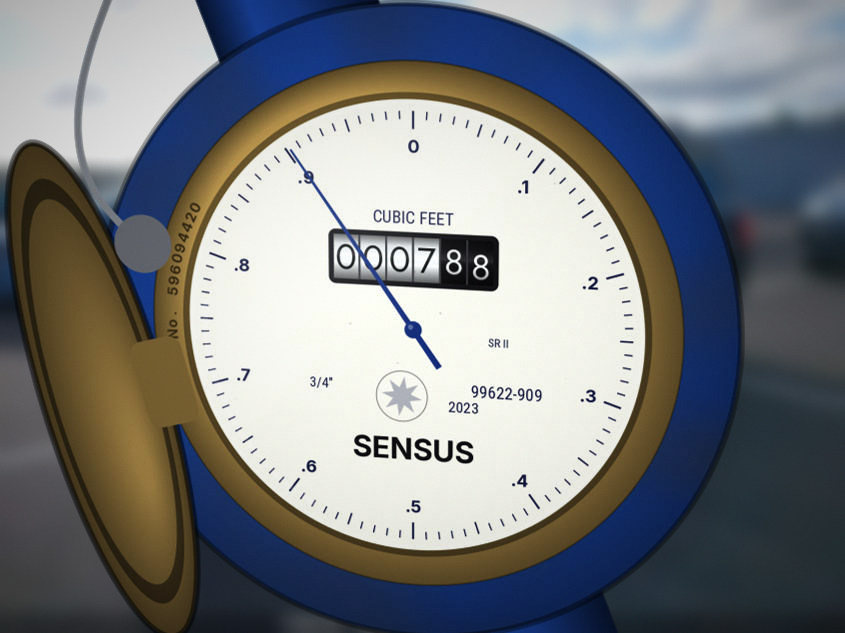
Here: 787.90 ft³
